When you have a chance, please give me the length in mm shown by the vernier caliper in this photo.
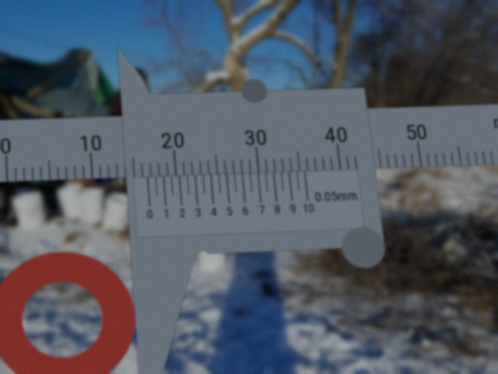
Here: 16.6 mm
